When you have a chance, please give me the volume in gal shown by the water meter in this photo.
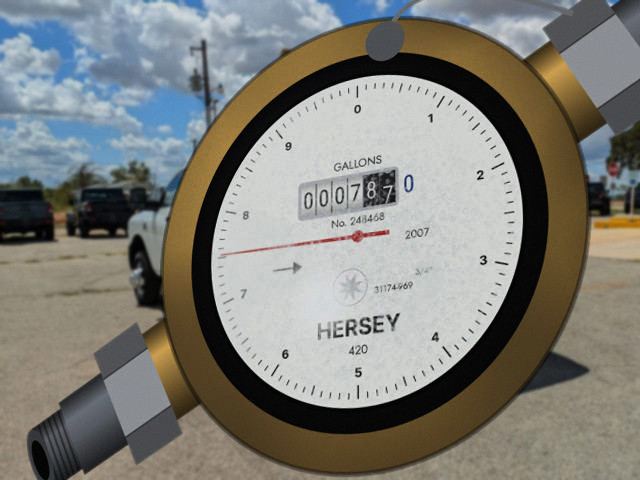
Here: 7867.5 gal
